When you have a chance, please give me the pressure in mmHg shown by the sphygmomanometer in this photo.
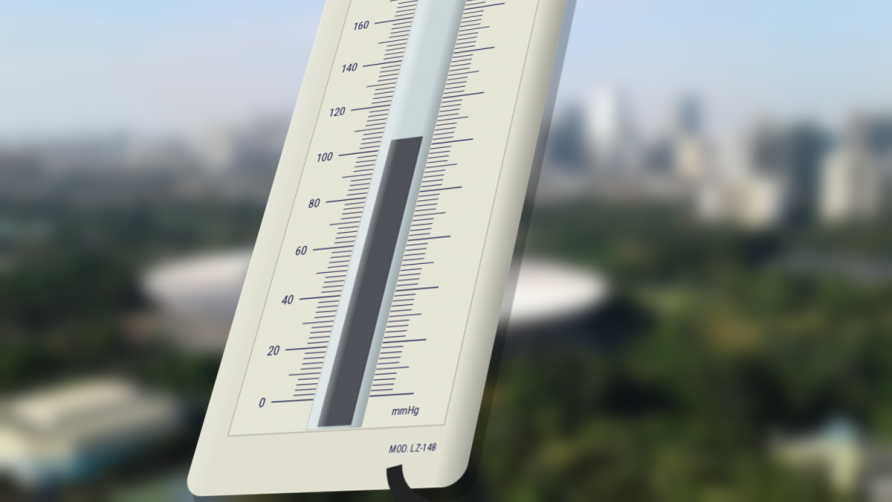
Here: 104 mmHg
